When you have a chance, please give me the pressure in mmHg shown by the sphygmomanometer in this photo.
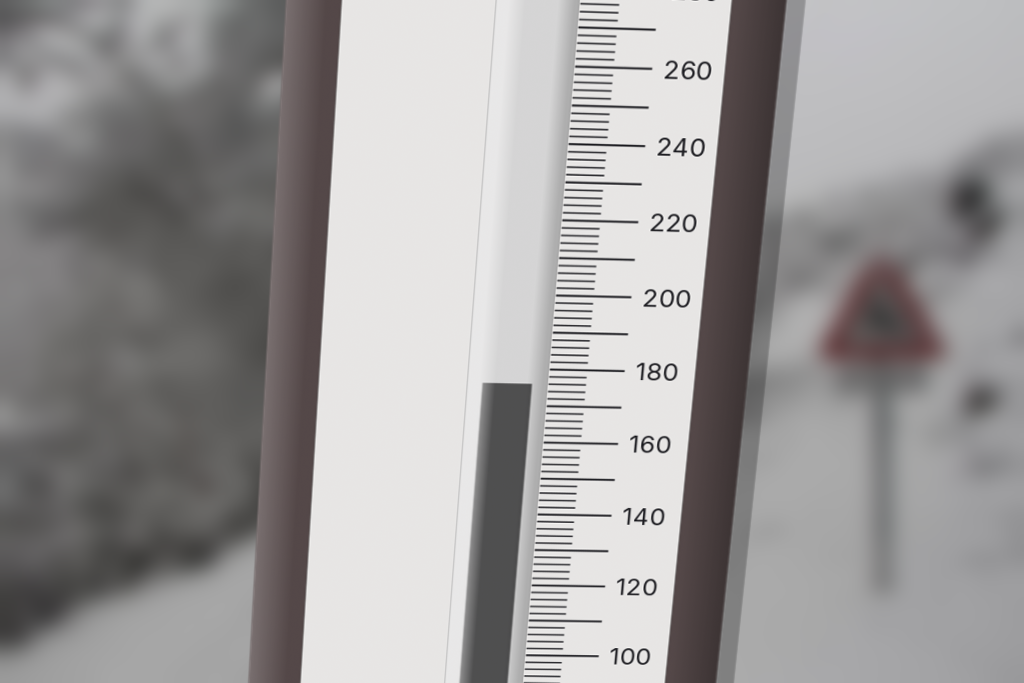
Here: 176 mmHg
